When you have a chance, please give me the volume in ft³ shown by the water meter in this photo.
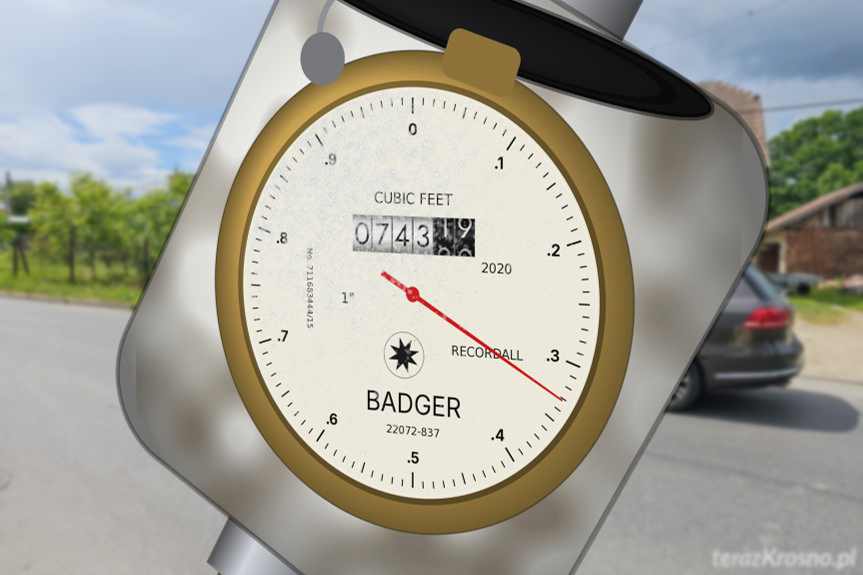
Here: 74319.33 ft³
